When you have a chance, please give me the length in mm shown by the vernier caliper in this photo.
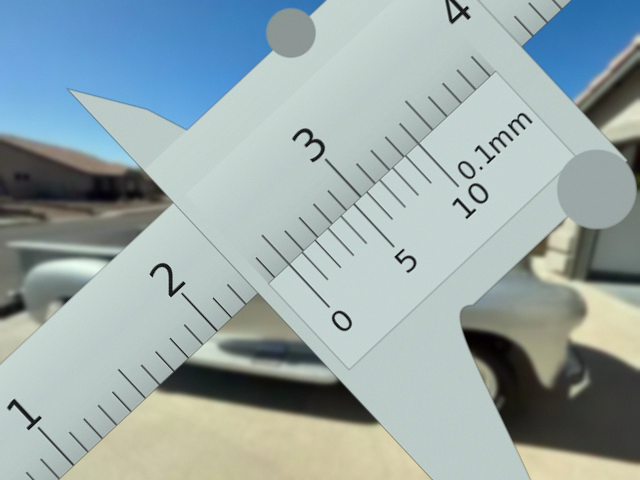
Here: 25.0 mm
